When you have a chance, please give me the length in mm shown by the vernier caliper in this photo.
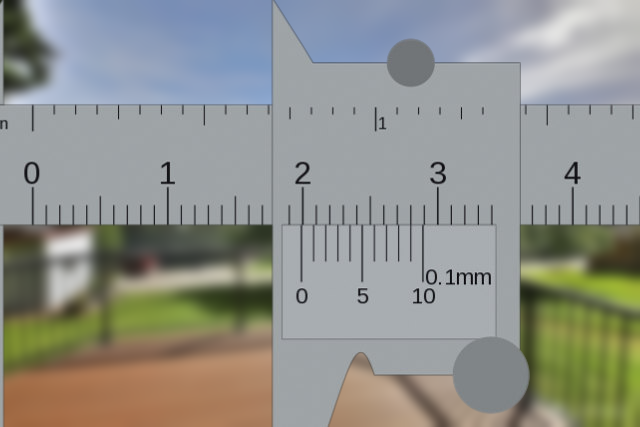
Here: 19.9 mm
